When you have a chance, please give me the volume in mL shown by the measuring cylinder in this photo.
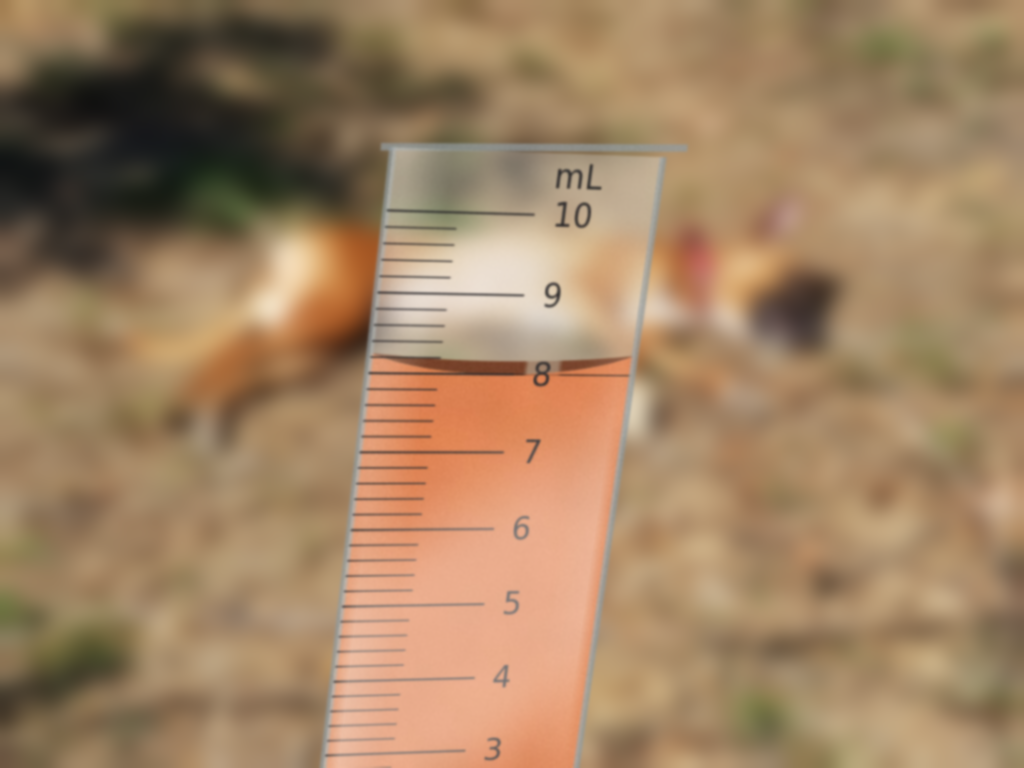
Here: 8 mL
